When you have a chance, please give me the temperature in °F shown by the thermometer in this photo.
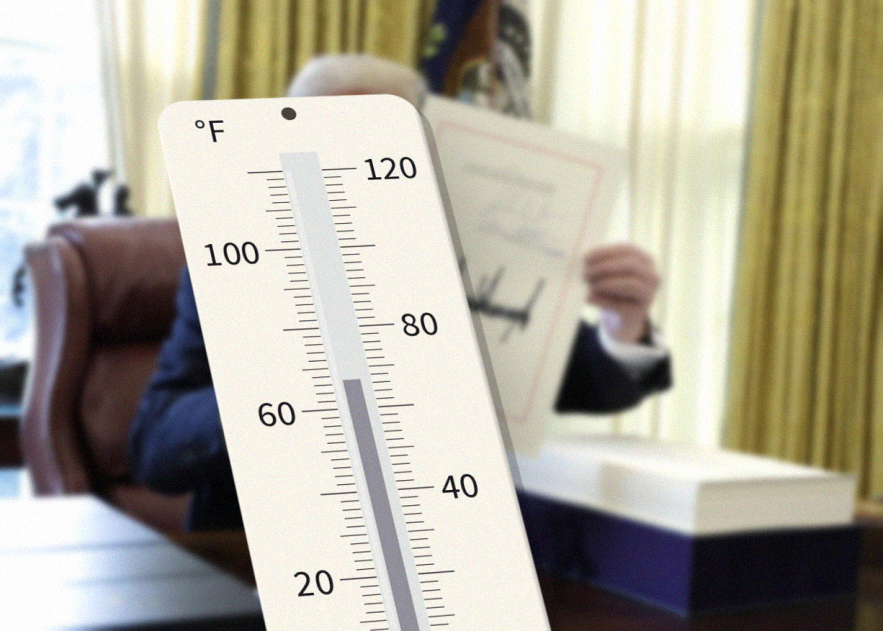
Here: 67 °F
